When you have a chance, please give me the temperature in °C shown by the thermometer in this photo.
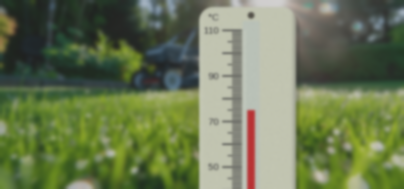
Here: 75 °C
